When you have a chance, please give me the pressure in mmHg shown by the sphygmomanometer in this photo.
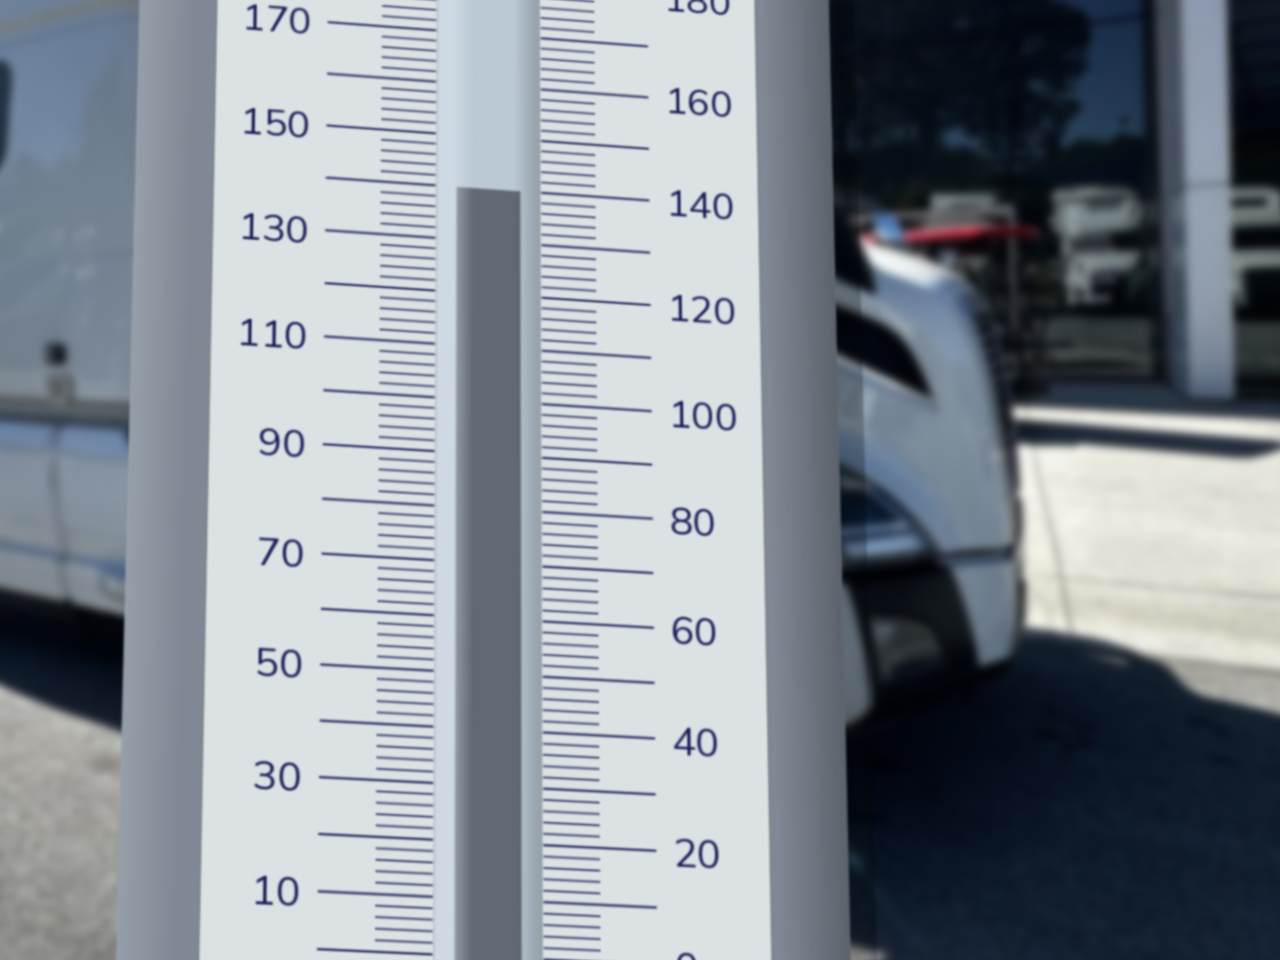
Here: 140 mmHg
